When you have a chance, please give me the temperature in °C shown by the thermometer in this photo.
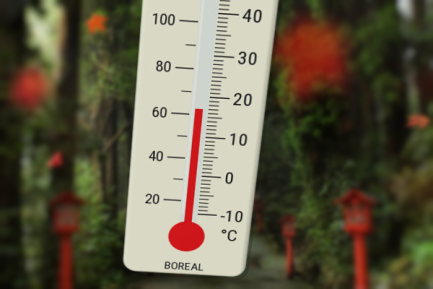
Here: 17 °C
